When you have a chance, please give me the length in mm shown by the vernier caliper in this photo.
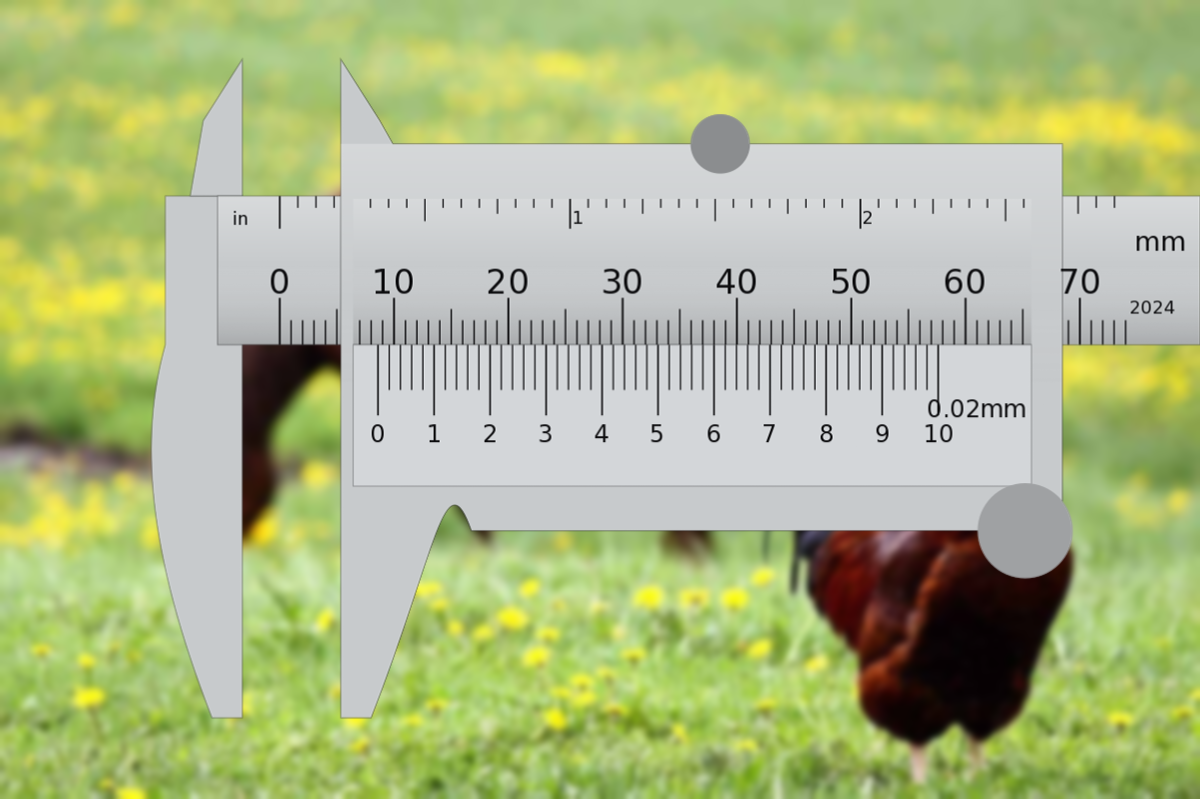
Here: 8.6 mm
